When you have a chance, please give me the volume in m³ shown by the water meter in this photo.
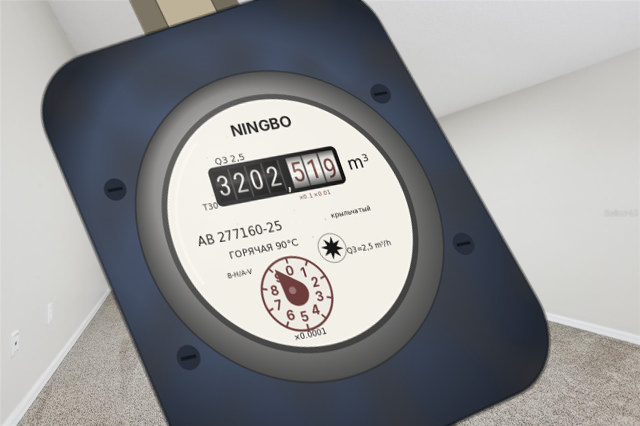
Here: 3202.5189 m³
